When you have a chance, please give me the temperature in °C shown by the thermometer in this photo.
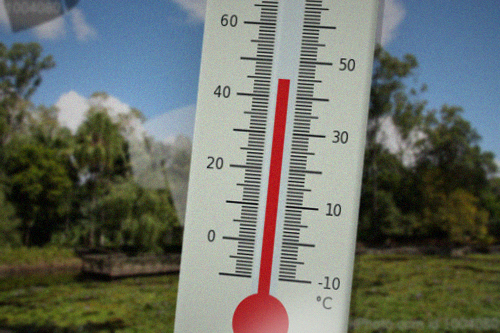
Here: 45 °C
